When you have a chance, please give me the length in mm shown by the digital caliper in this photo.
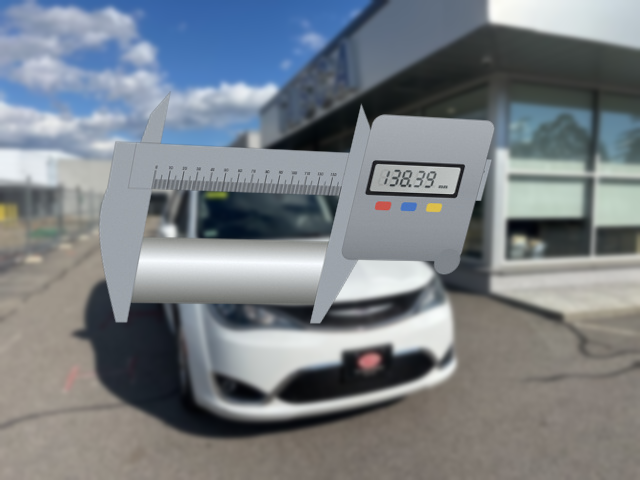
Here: 138.39 mm
